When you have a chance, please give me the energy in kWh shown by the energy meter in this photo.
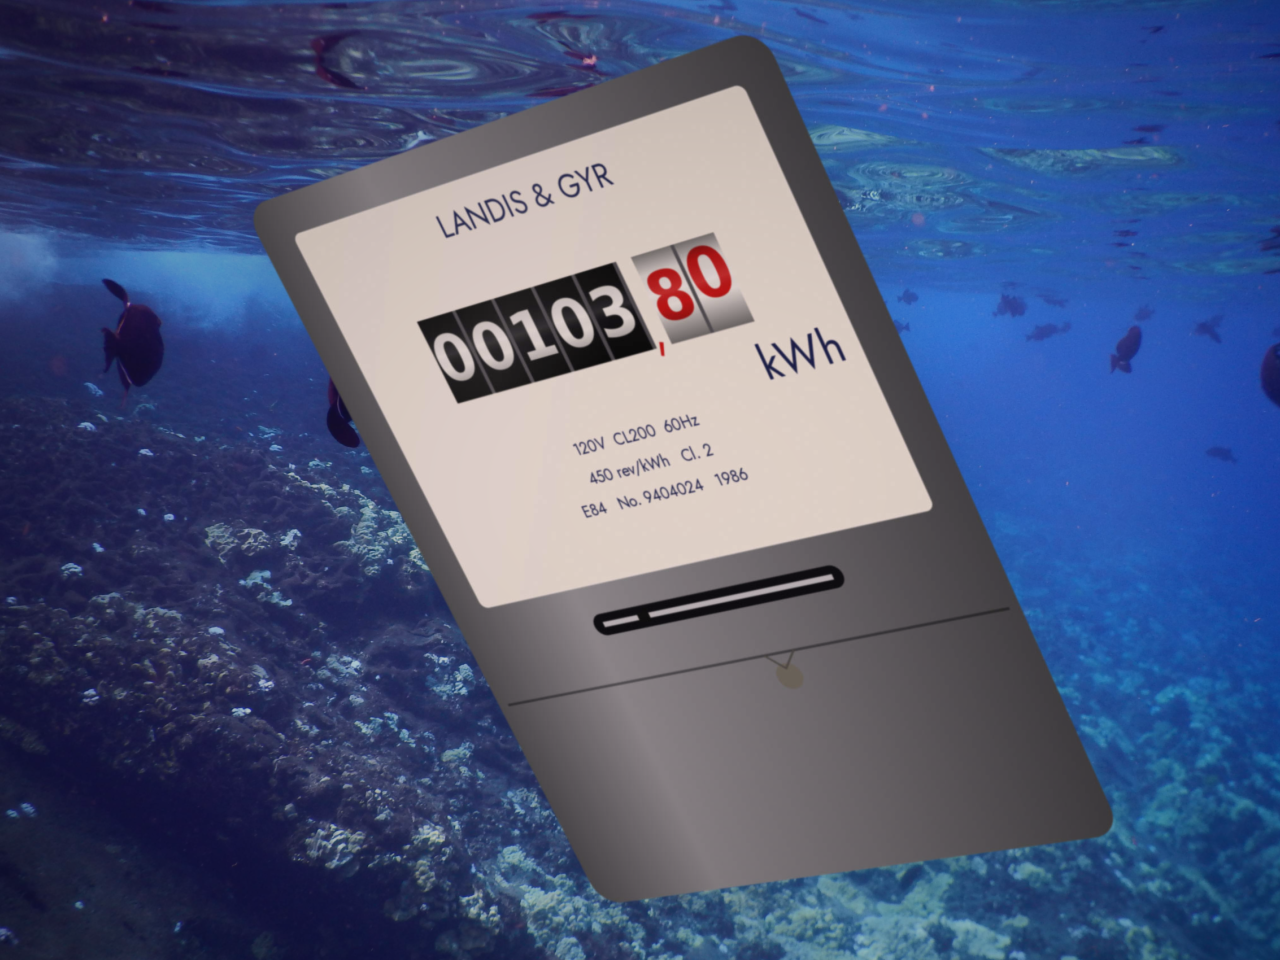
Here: 103.80 kWh
